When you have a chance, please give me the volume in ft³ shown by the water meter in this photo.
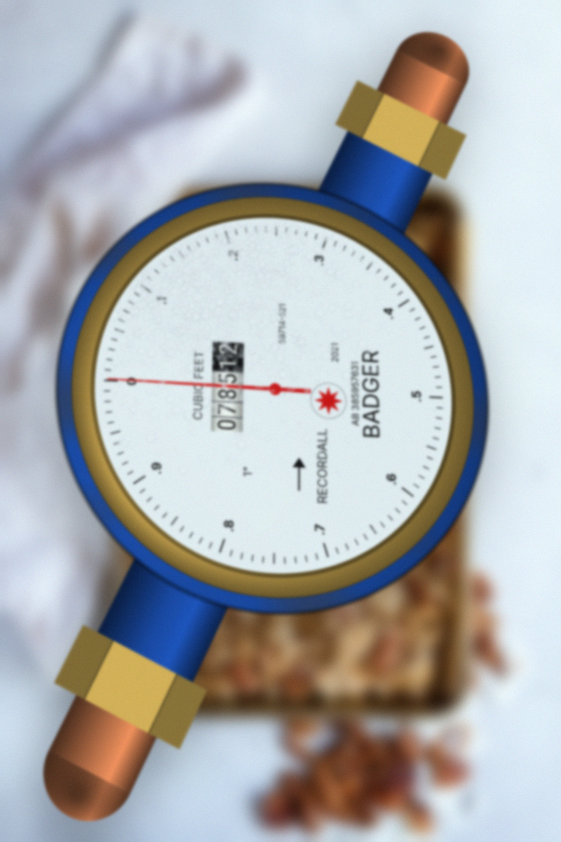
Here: 78512.00 ft³
